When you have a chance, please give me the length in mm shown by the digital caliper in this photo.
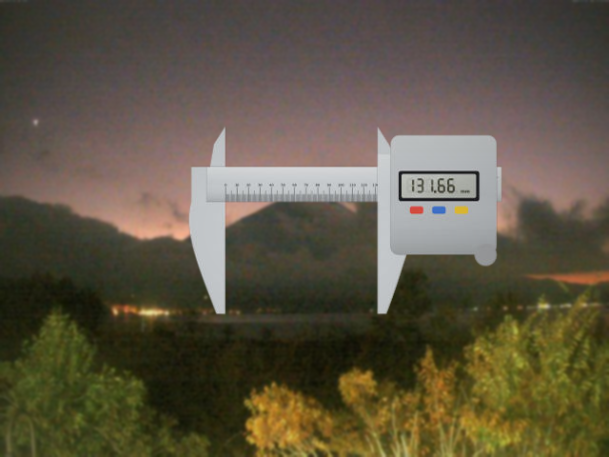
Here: 131.66 mm
